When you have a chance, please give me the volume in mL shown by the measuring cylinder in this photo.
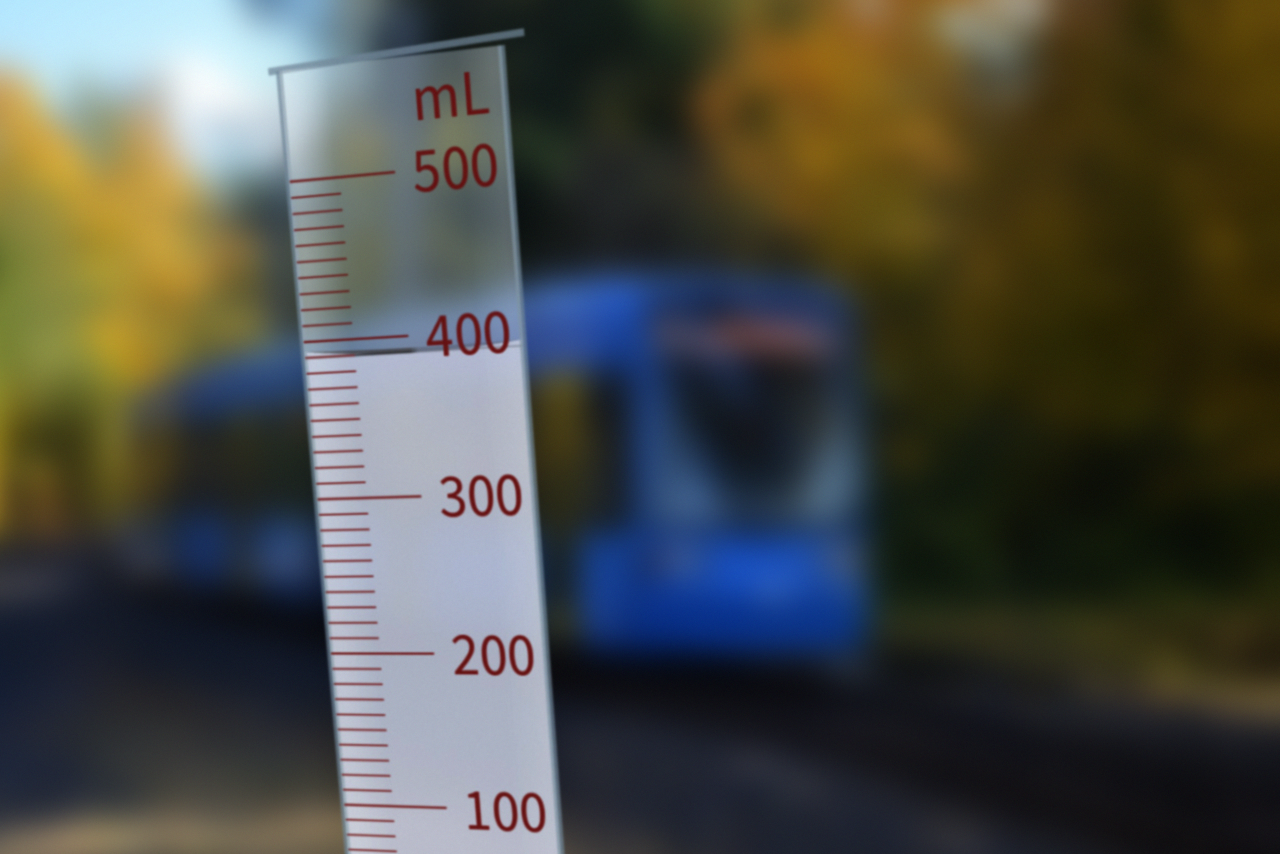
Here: 390 mL
